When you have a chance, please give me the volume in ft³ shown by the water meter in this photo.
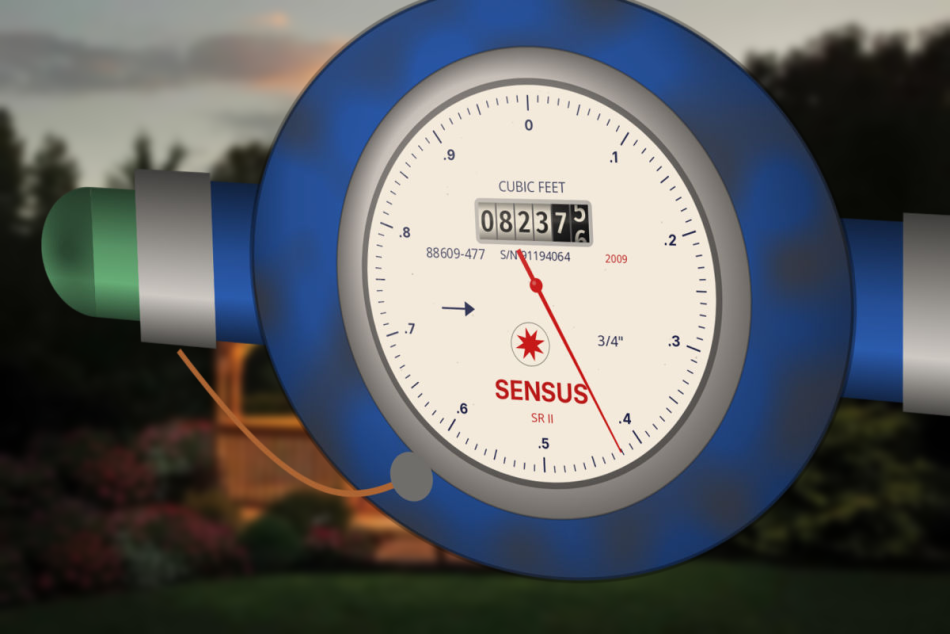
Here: 82375.42 ft³
